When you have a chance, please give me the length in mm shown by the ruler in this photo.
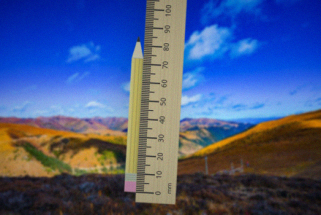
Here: 85 mm
